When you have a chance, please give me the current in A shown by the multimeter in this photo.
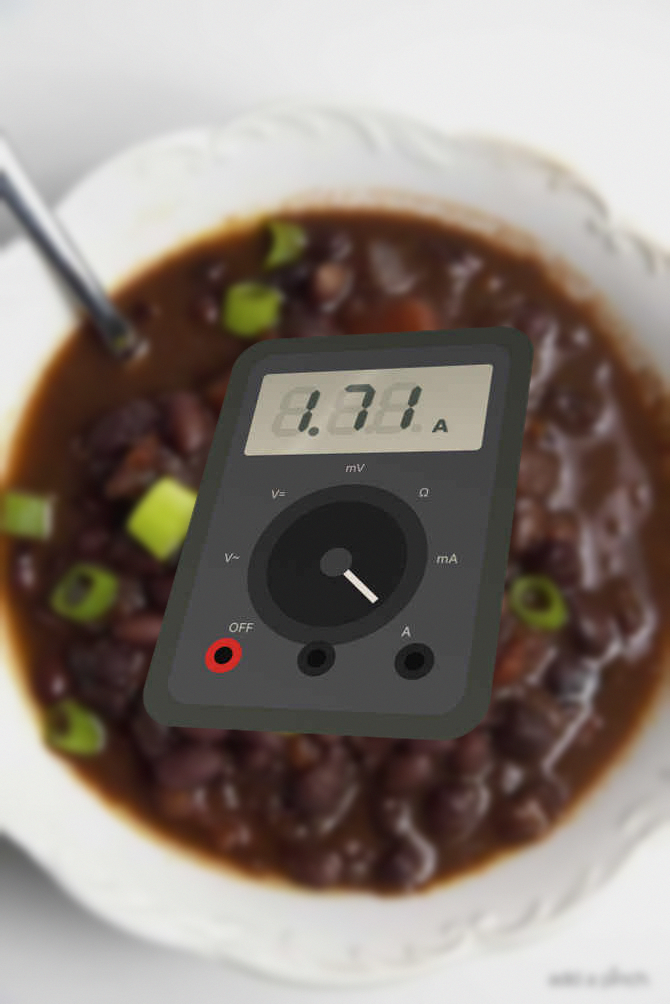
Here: 1.71 A
